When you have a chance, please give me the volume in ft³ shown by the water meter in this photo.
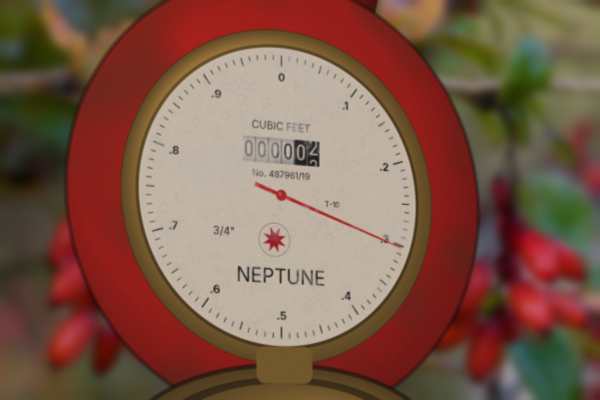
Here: 2.30 ft³
